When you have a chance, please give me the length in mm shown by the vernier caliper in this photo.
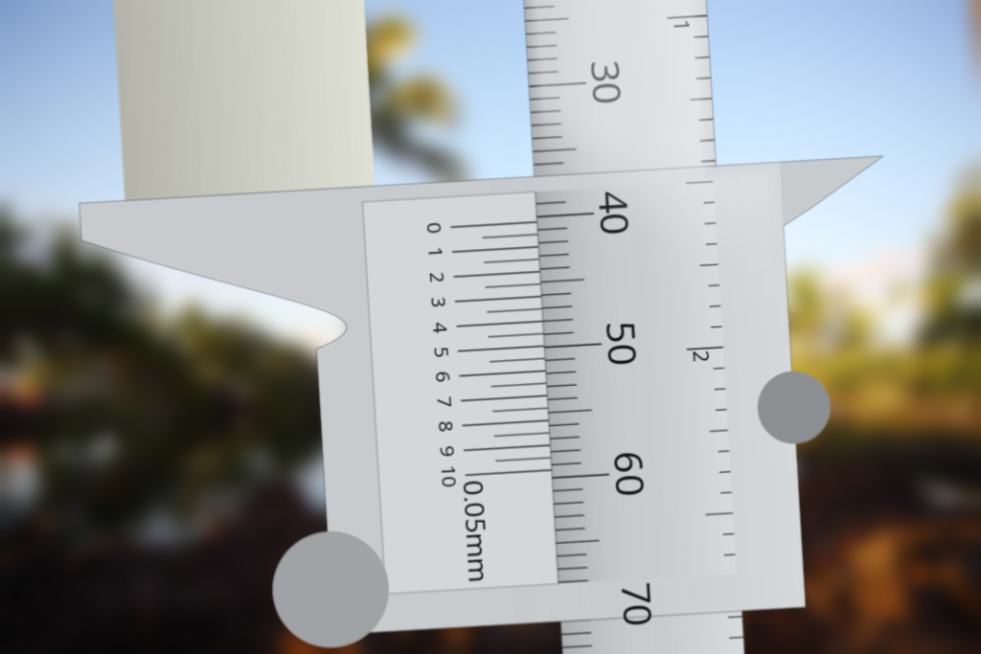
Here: 40.4 mm
